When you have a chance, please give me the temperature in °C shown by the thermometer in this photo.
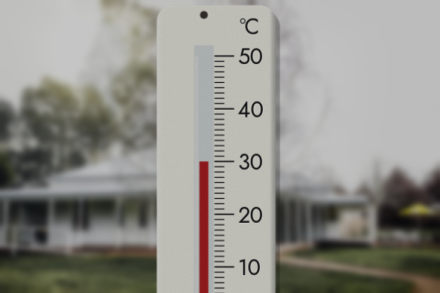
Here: 30 °C
